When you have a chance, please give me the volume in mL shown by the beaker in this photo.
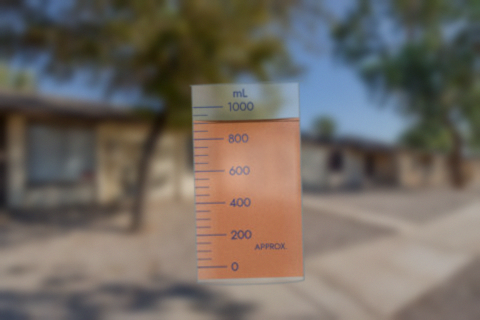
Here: 900 mL
